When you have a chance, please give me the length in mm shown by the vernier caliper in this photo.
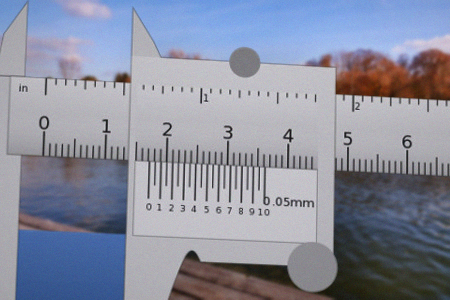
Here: 17.2 mm
